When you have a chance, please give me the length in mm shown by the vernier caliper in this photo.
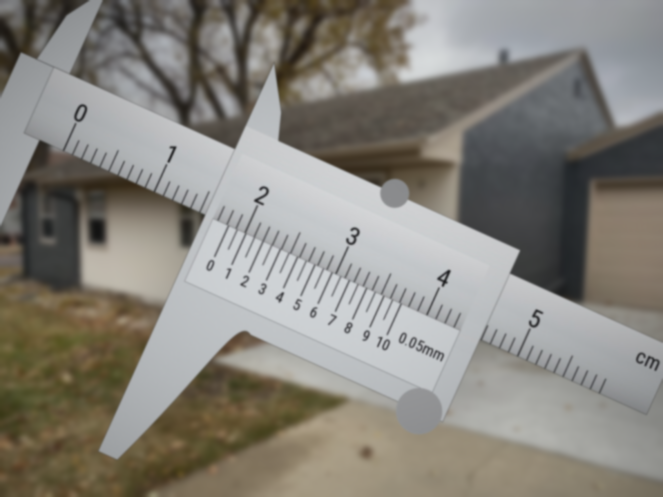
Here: 18.2 mm
